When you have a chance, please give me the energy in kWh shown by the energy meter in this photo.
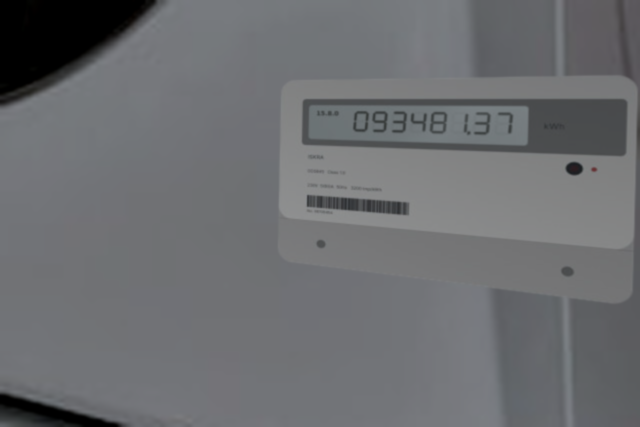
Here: 93481.37 kWh
